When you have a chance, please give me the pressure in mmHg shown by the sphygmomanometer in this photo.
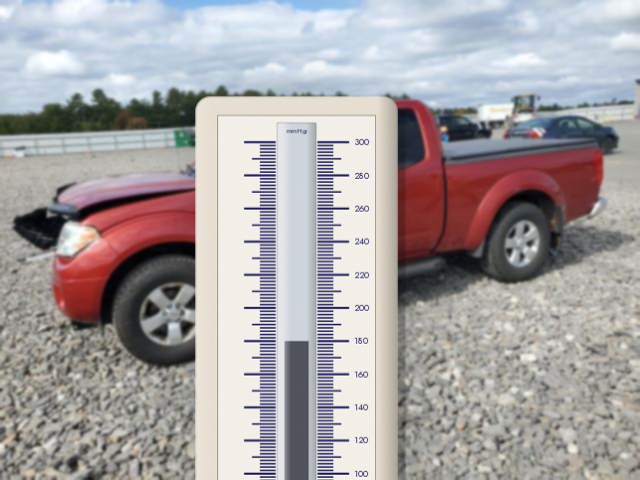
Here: 180 mmHg
